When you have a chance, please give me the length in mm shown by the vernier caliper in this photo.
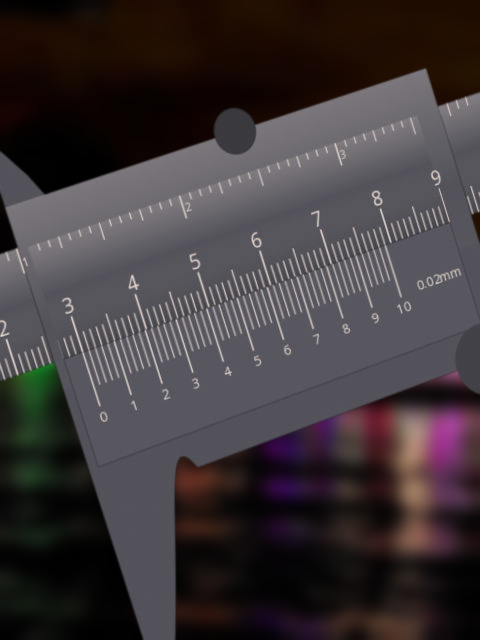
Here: 30.0 mm
